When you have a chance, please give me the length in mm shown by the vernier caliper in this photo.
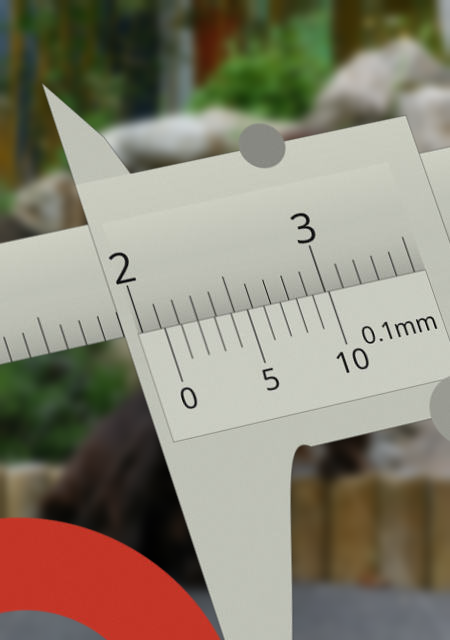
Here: 21.2 mm
